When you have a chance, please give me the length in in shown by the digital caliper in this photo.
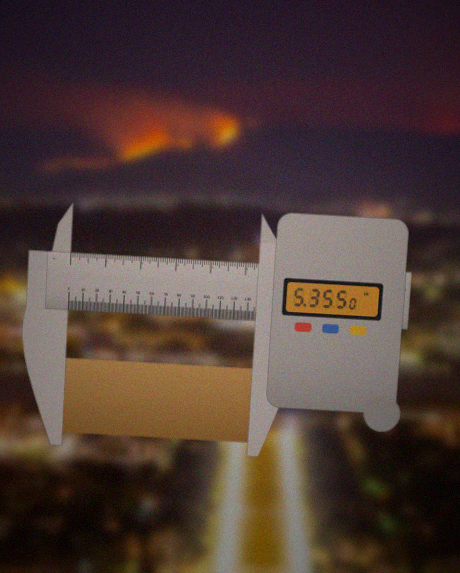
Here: 5.3550 in
